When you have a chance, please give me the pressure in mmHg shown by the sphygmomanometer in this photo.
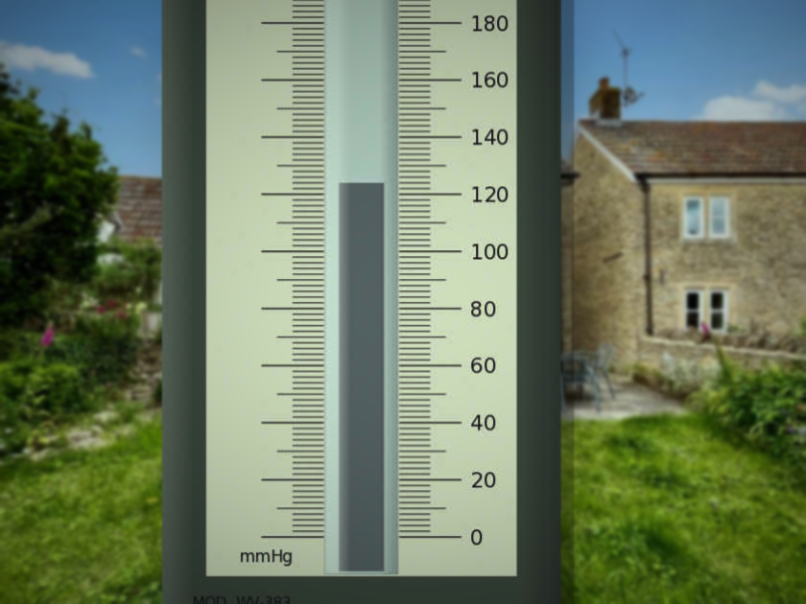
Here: 124 mmHg
